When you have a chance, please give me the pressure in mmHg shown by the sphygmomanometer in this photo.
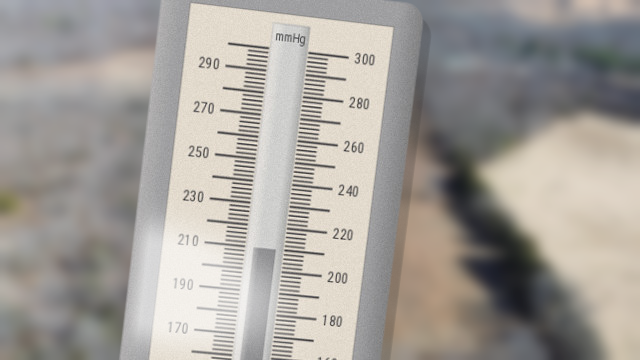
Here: 210 mmHg
